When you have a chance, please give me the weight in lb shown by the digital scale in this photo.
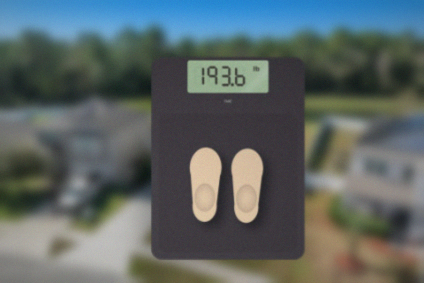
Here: 193.6 lb
